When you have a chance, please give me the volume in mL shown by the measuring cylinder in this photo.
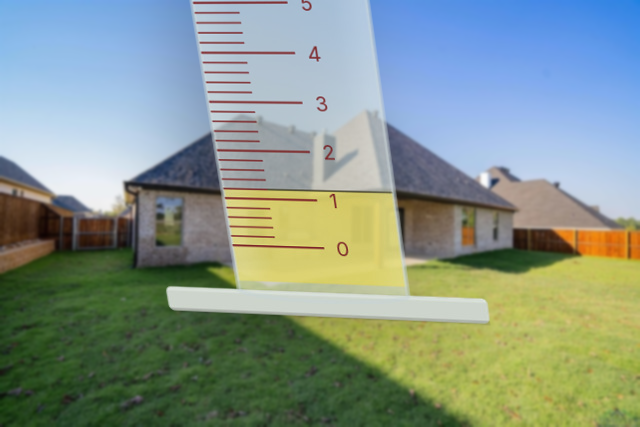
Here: 1.2 mL
